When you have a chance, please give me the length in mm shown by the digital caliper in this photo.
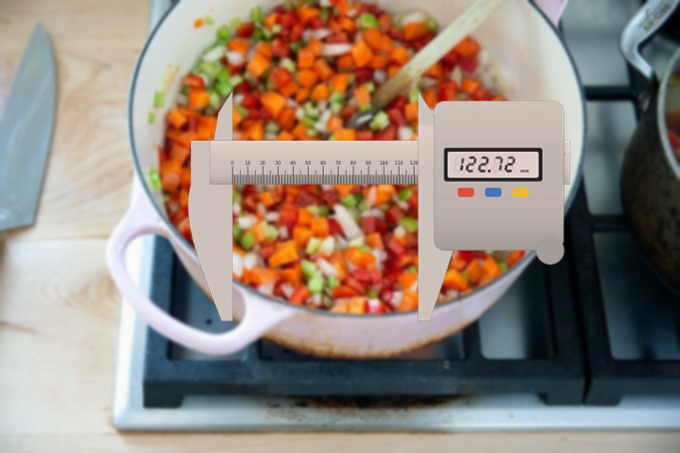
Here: 122.72 mm
